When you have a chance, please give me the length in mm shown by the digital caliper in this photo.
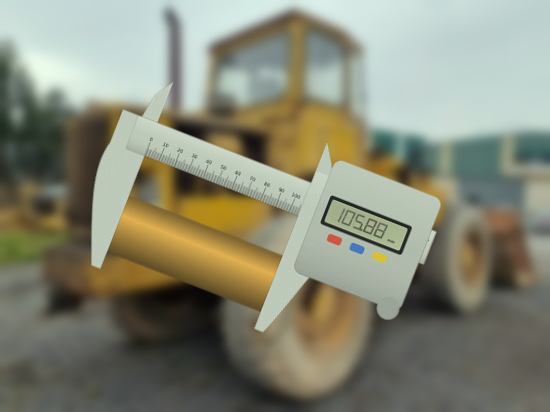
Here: 105.88 mm
